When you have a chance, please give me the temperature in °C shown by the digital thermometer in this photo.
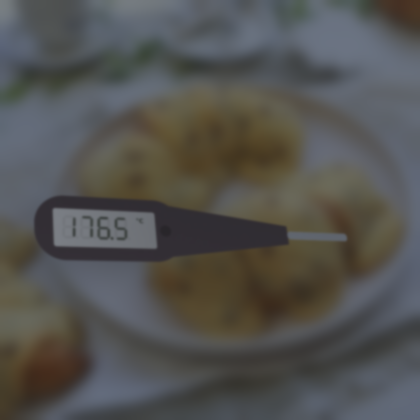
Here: 176.5 °C
